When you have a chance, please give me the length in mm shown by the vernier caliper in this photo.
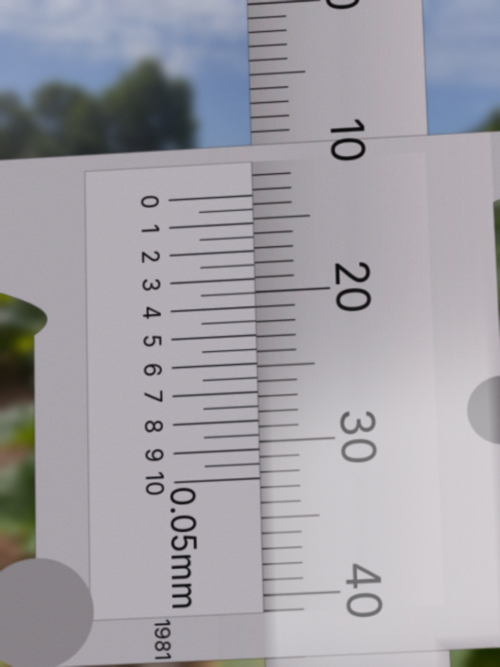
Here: 13.4 mm
